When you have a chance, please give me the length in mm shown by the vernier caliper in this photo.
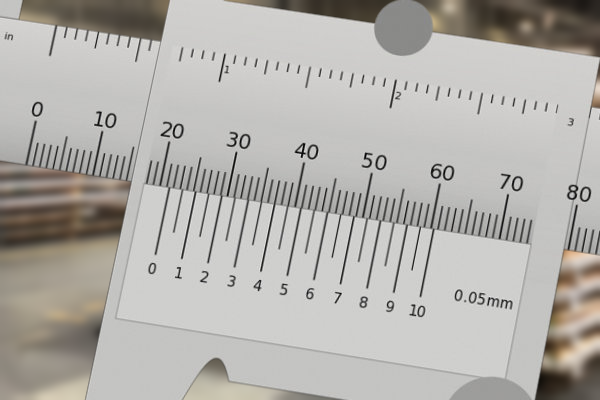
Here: 21.4 mm
